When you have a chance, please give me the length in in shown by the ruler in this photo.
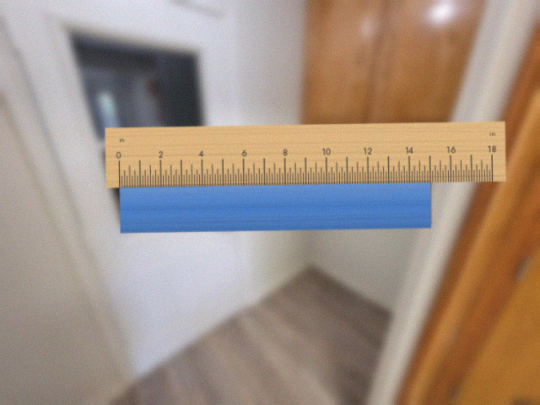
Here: 15 in
